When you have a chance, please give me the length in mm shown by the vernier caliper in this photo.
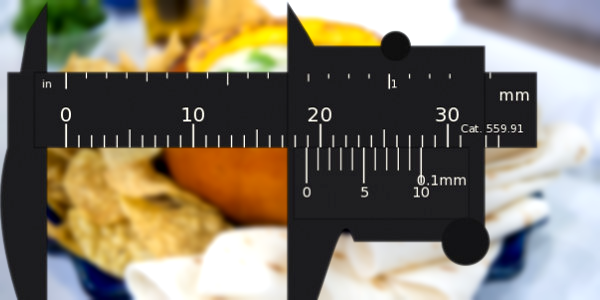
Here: 18.9 mm
